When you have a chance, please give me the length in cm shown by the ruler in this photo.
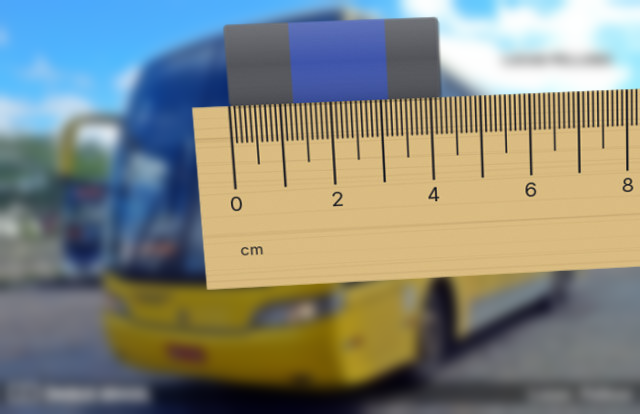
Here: 4.2 cm
